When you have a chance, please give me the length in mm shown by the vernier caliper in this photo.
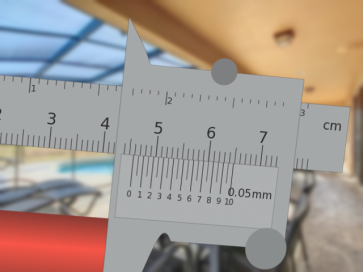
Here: 45.8 mm
